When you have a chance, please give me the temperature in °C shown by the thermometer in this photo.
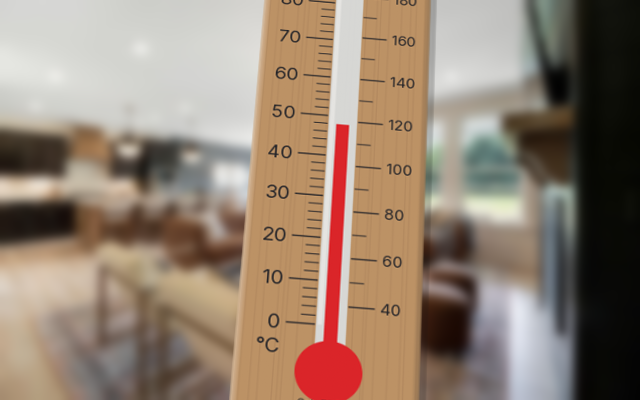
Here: 48 °C
